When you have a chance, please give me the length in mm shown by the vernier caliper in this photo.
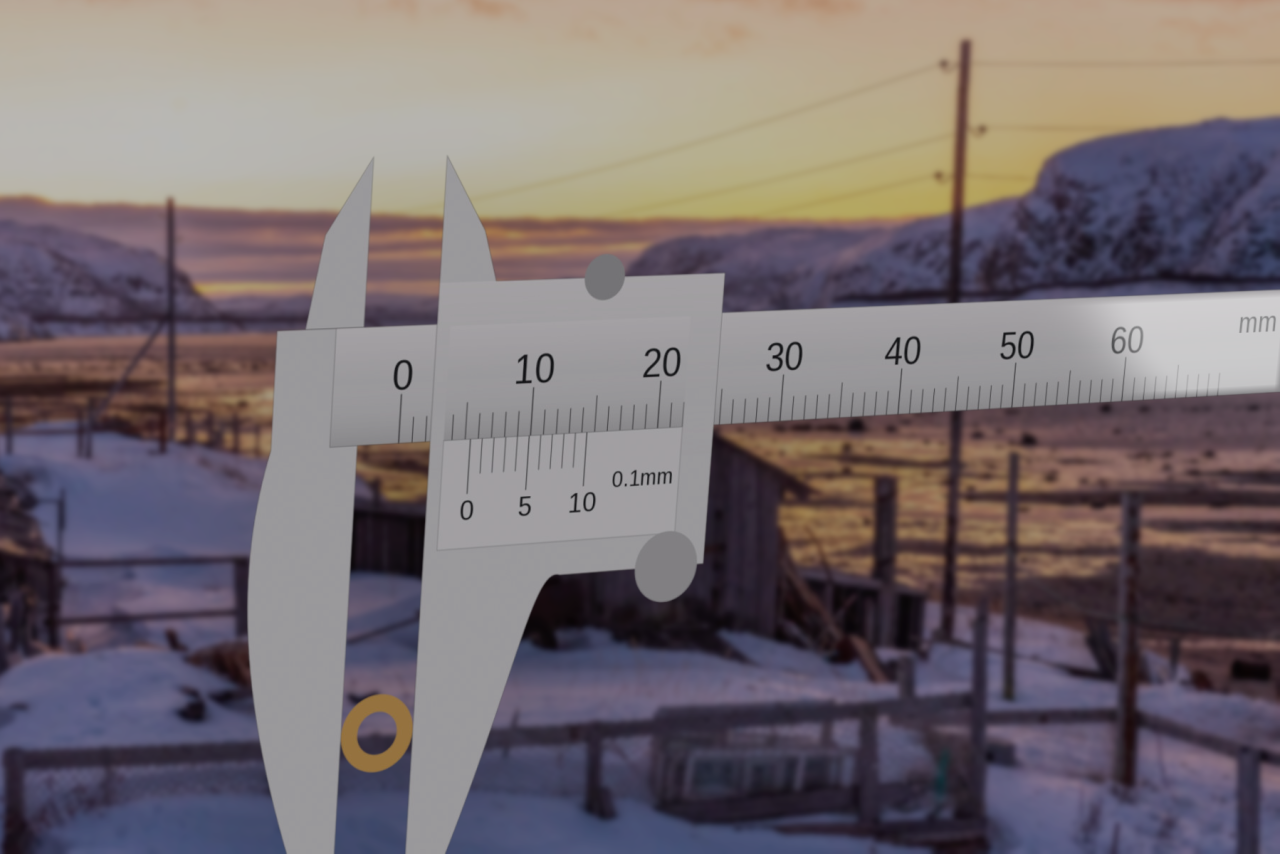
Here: 5.4 mm
